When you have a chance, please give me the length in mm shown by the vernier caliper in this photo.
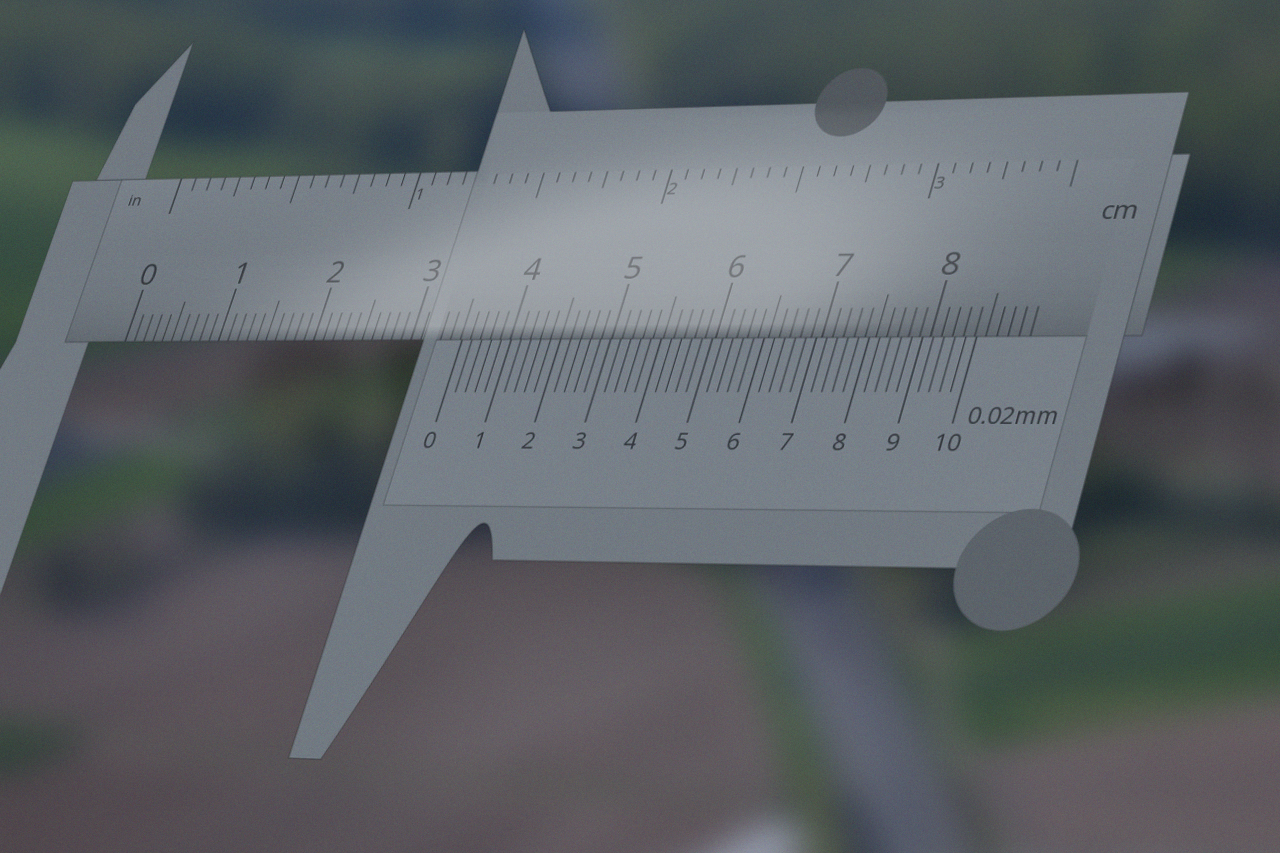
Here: 35.2 mm
